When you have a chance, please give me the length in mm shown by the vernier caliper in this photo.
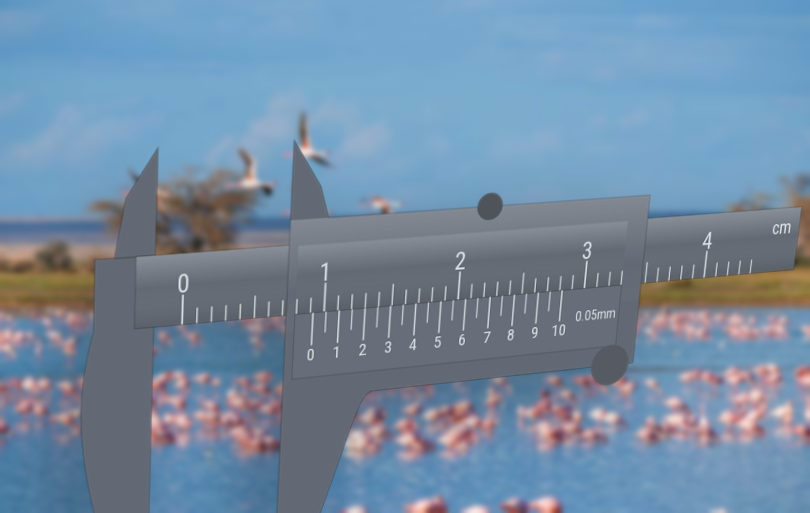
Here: 9.2 mm
